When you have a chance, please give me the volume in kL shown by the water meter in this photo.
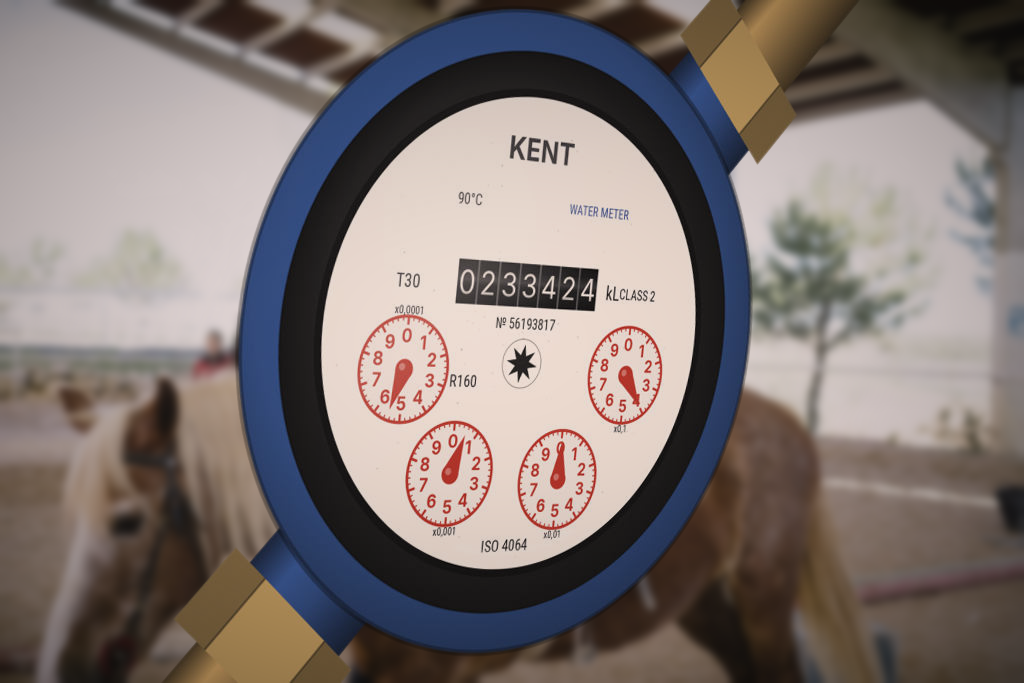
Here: 233424.4005 kL
